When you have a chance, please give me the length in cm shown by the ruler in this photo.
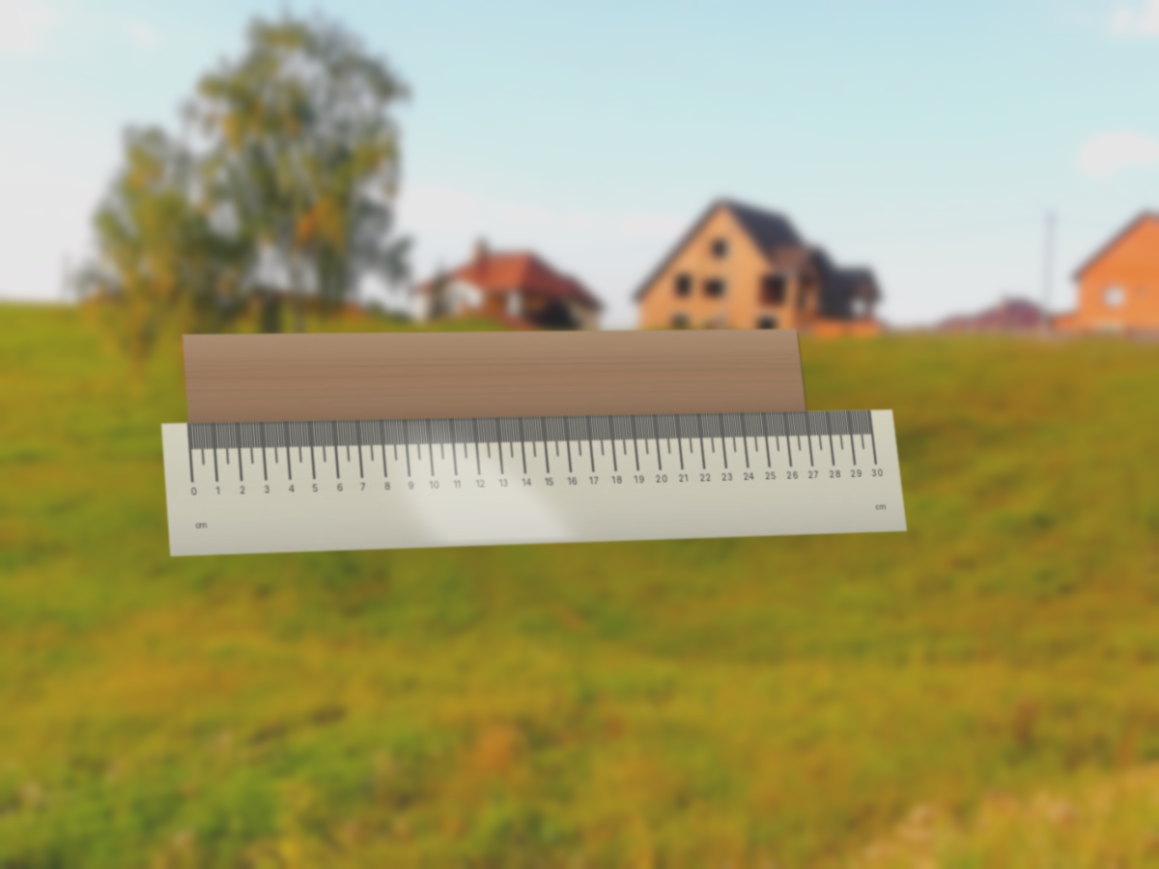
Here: 27 cm
